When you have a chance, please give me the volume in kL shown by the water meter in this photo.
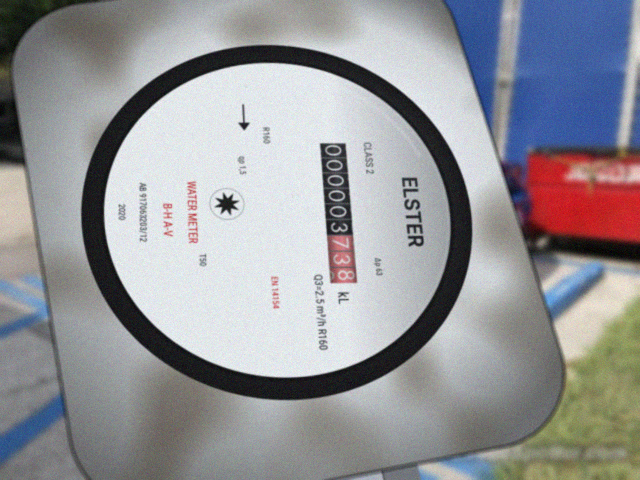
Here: 3.738 kL
